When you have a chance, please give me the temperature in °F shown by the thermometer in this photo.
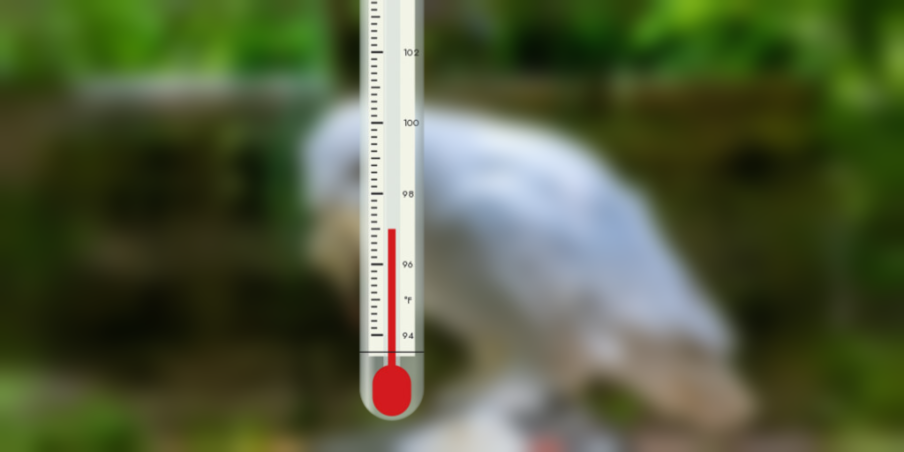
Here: 97 °F
